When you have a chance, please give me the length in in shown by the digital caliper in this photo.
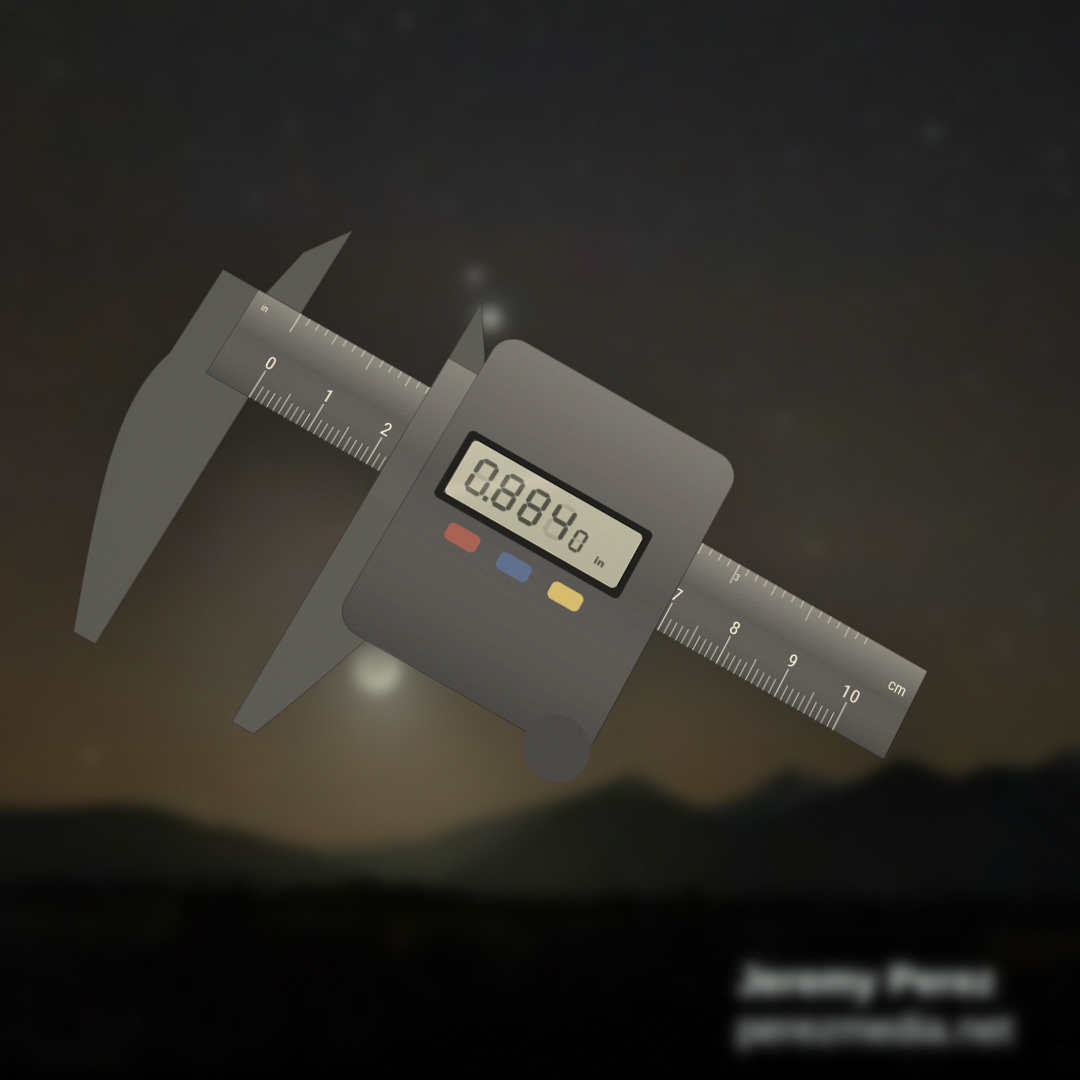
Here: 0.8840 in
